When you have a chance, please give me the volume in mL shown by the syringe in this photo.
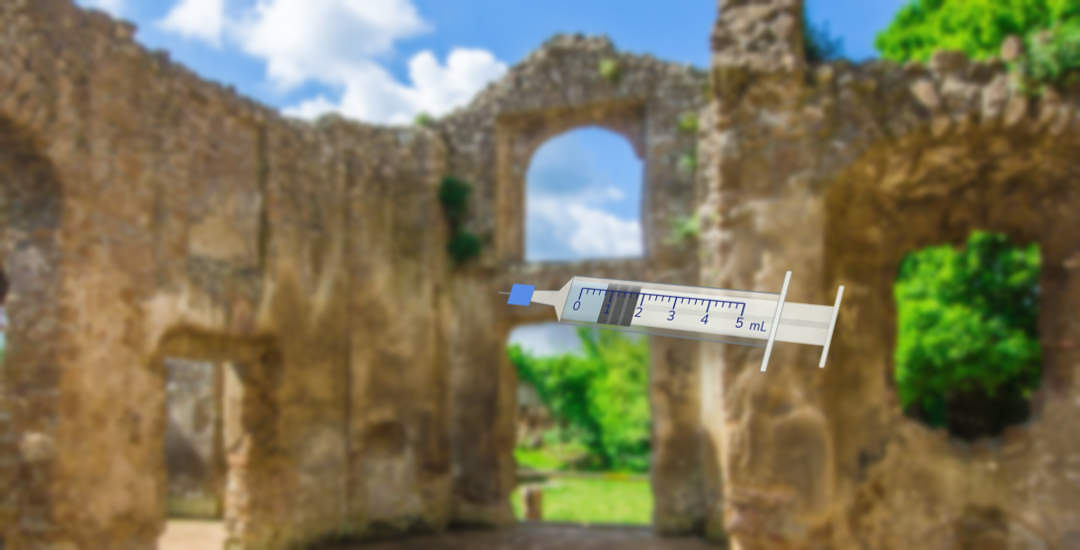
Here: 0.8 mL
